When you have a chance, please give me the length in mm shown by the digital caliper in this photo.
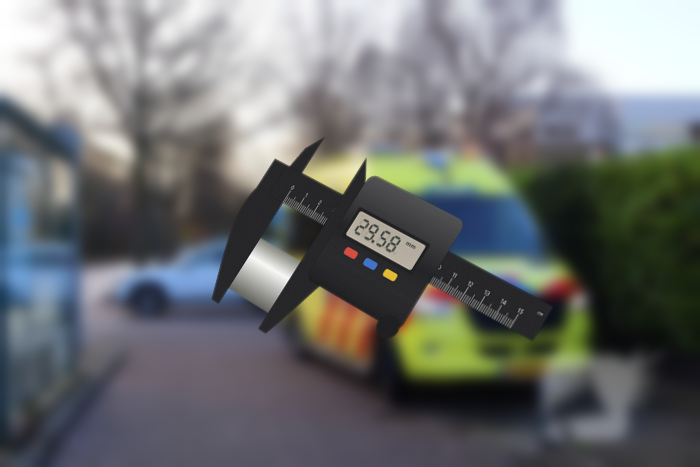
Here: 29.58 mm
